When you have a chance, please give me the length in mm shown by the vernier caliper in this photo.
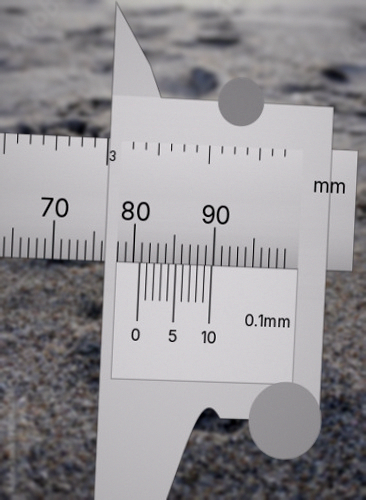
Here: 80.8 mm
